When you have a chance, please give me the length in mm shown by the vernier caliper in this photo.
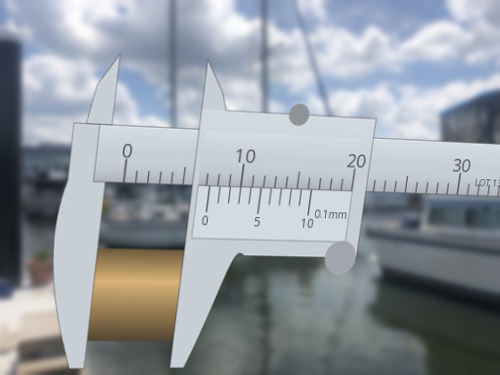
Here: 7.3 mm
